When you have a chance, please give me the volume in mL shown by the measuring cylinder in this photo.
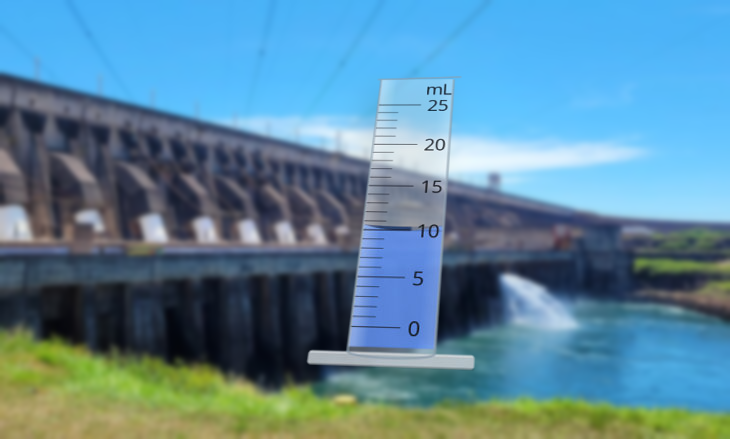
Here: 10 mL
